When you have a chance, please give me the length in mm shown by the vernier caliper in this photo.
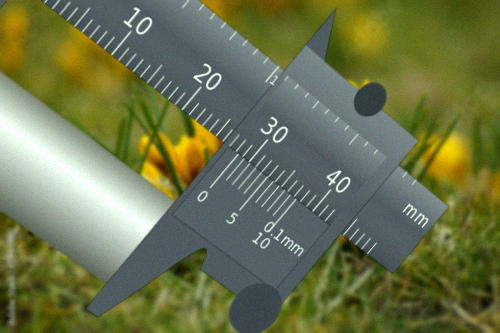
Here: 28.4 mm
